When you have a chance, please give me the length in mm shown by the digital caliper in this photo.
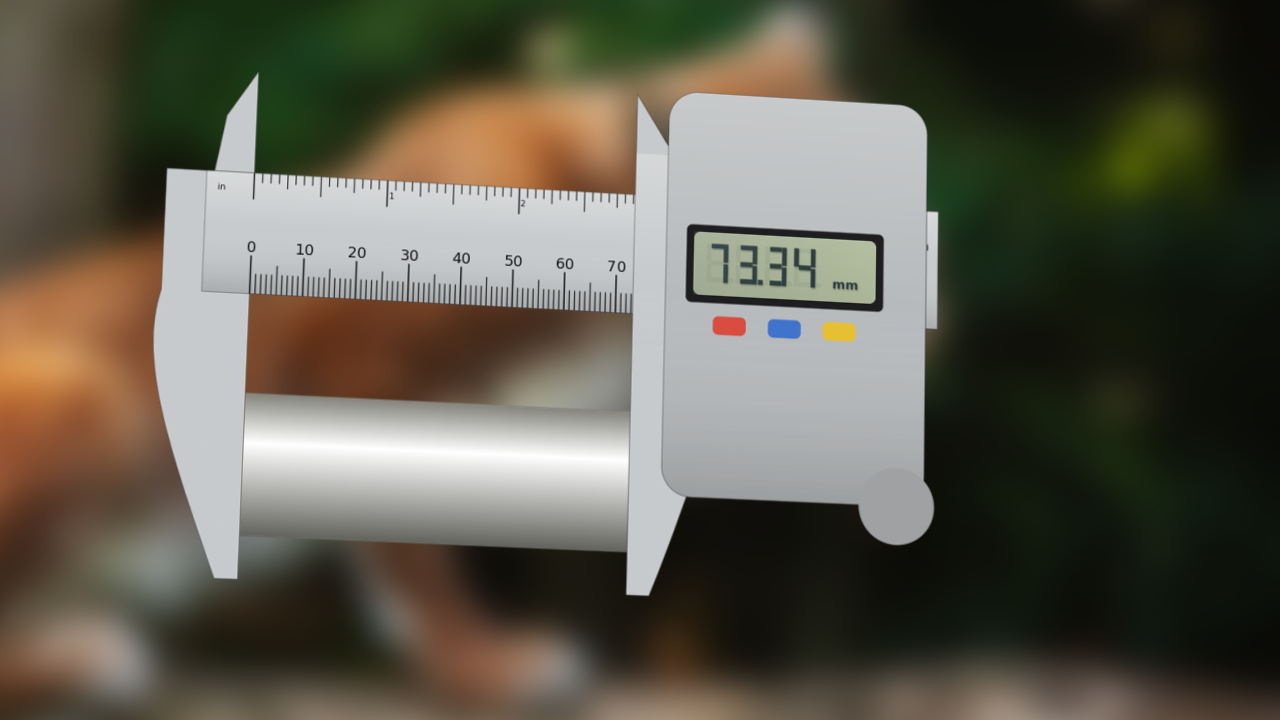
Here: 73.34 mm
